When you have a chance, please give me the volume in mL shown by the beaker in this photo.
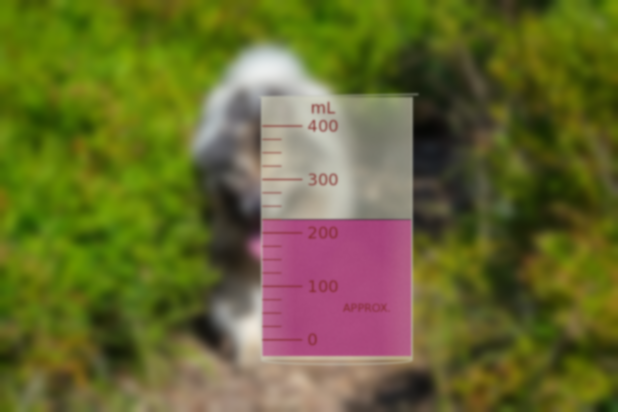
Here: 225 mL
